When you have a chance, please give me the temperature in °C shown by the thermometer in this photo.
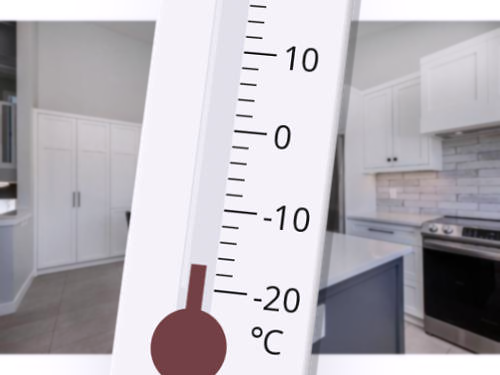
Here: -17 °C
